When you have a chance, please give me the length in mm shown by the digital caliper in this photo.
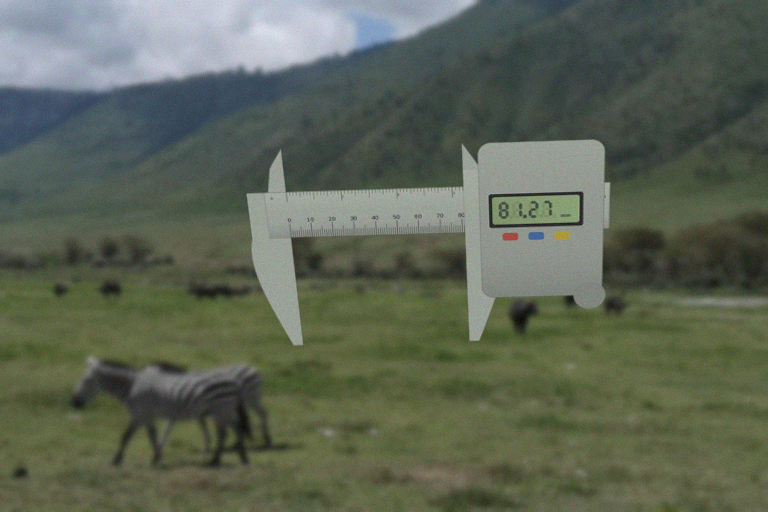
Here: 81.27 mm
